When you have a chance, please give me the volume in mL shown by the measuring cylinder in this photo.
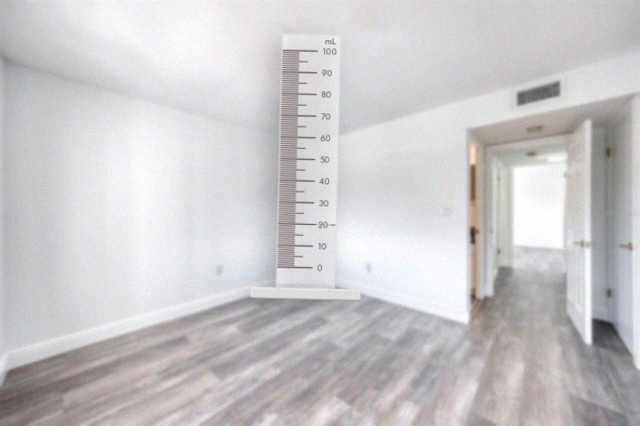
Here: 20 mL
